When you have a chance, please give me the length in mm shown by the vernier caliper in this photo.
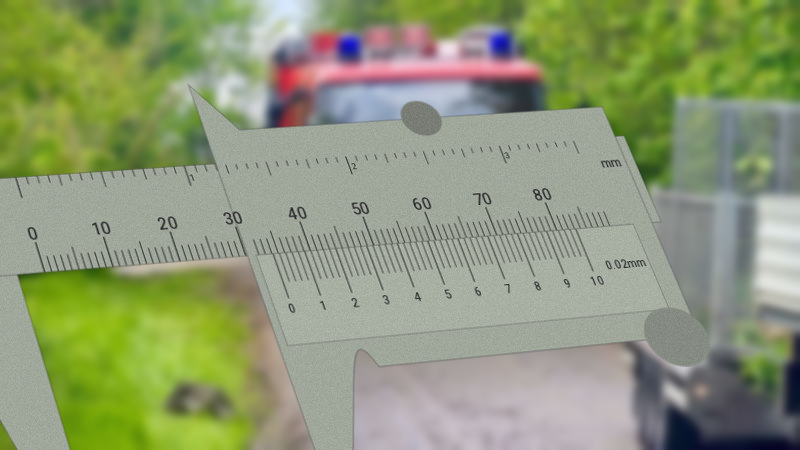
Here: 34.2 mm
